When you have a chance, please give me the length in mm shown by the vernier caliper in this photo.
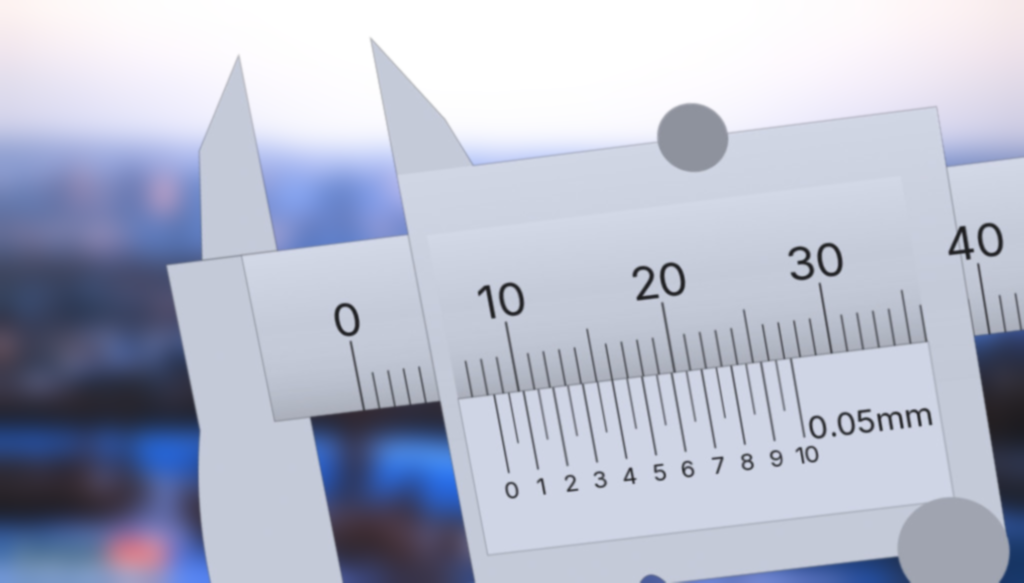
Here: 8.4 mm
